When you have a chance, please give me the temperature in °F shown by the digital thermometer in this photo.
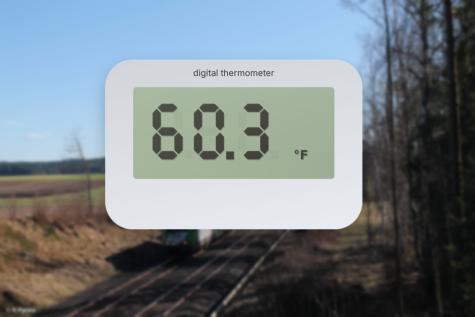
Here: 60.3 °F
